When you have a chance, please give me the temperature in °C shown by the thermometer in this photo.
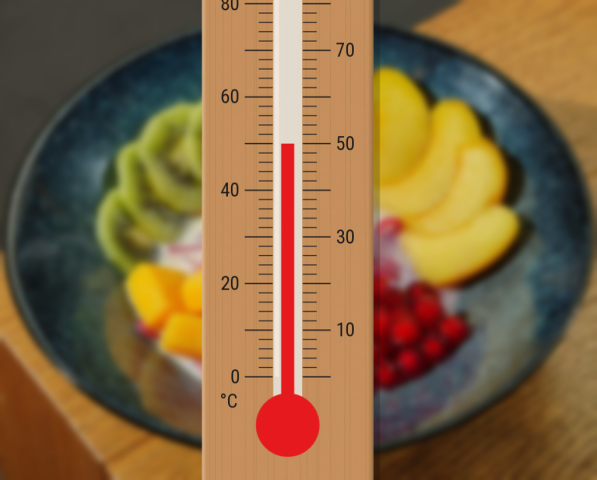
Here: 50 °C
